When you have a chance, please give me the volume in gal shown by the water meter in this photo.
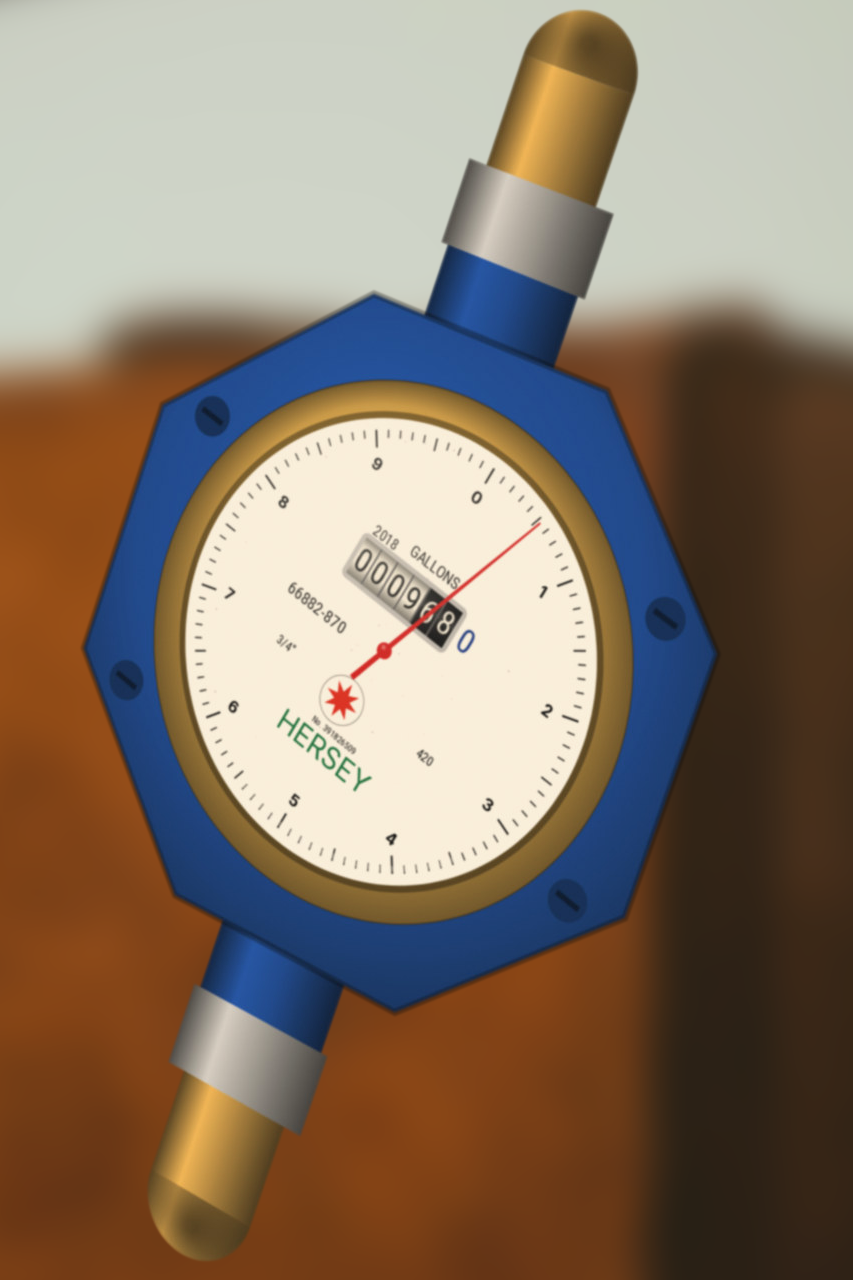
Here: 9680.5 gal
